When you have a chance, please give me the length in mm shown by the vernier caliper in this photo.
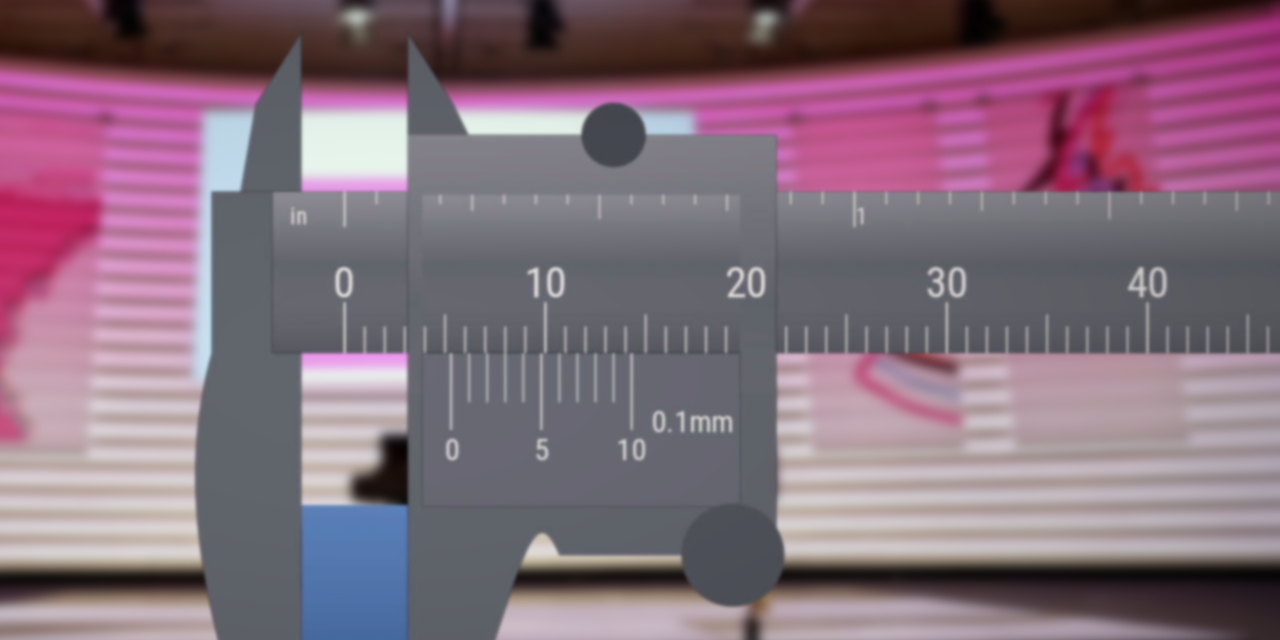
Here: 5.3 mm
